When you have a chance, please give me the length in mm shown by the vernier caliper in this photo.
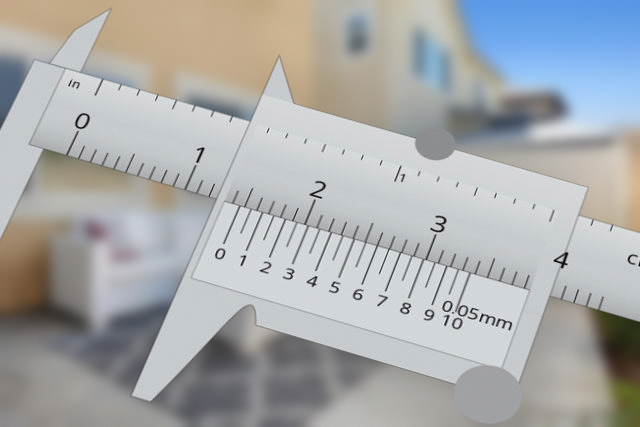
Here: 14.6 mm
